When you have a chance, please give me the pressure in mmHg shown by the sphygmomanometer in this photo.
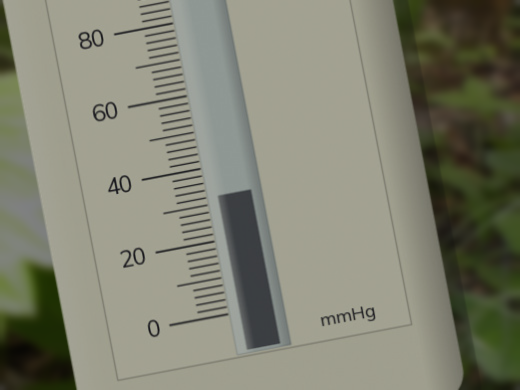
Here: 32 mmHg
